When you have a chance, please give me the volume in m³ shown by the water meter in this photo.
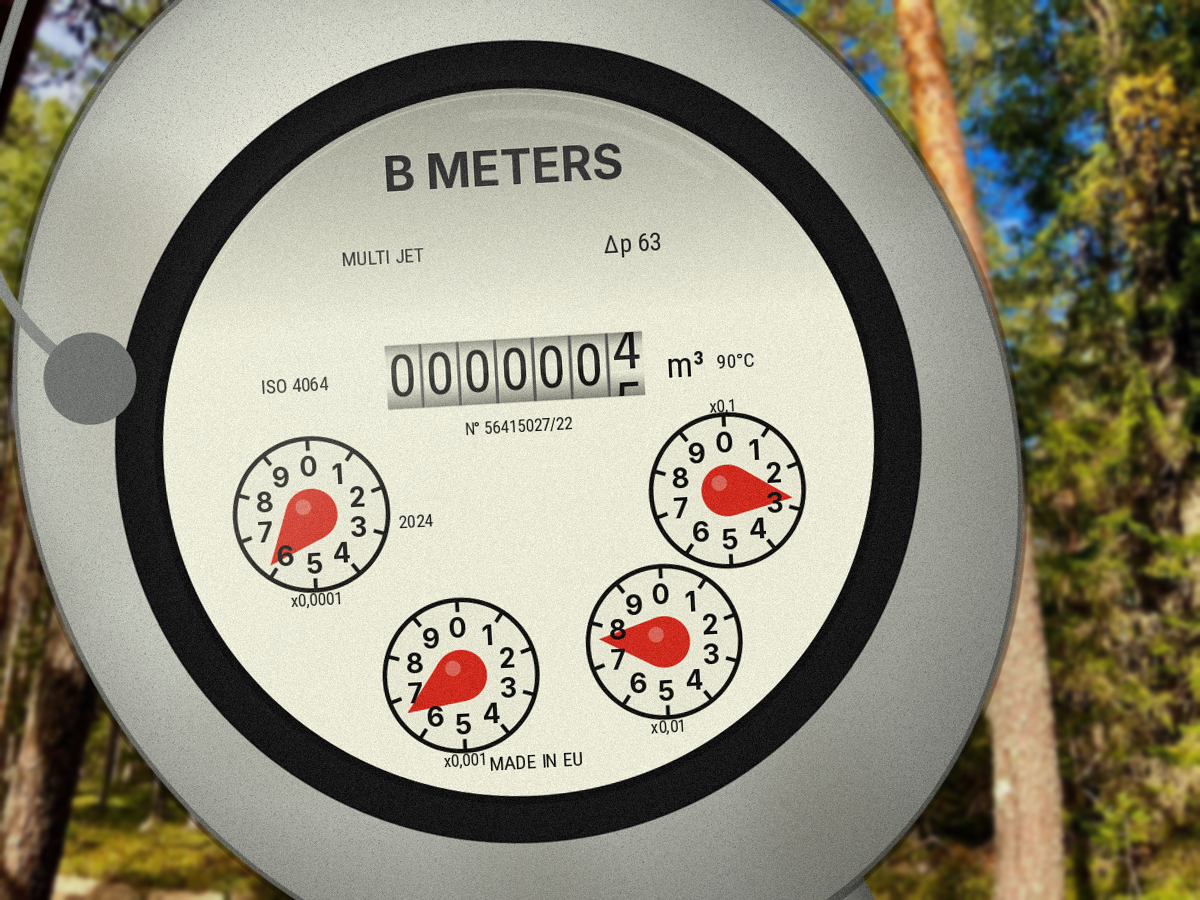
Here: 4.2766 m³
